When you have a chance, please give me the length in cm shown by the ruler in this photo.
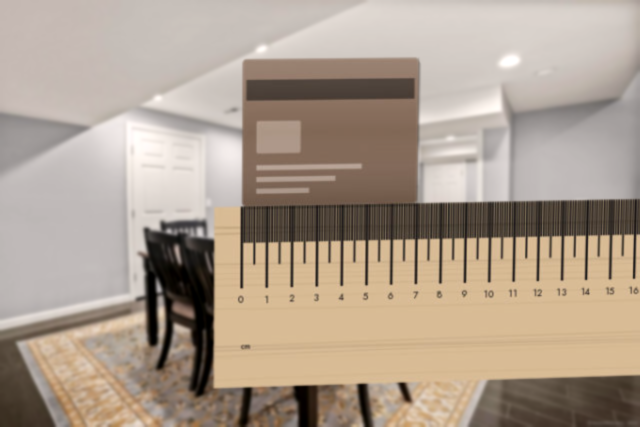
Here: 7 cm
